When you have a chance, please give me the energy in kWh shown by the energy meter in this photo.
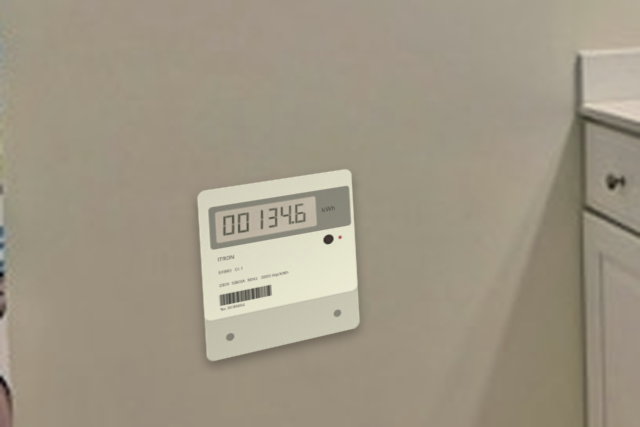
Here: 134.6 kWh
